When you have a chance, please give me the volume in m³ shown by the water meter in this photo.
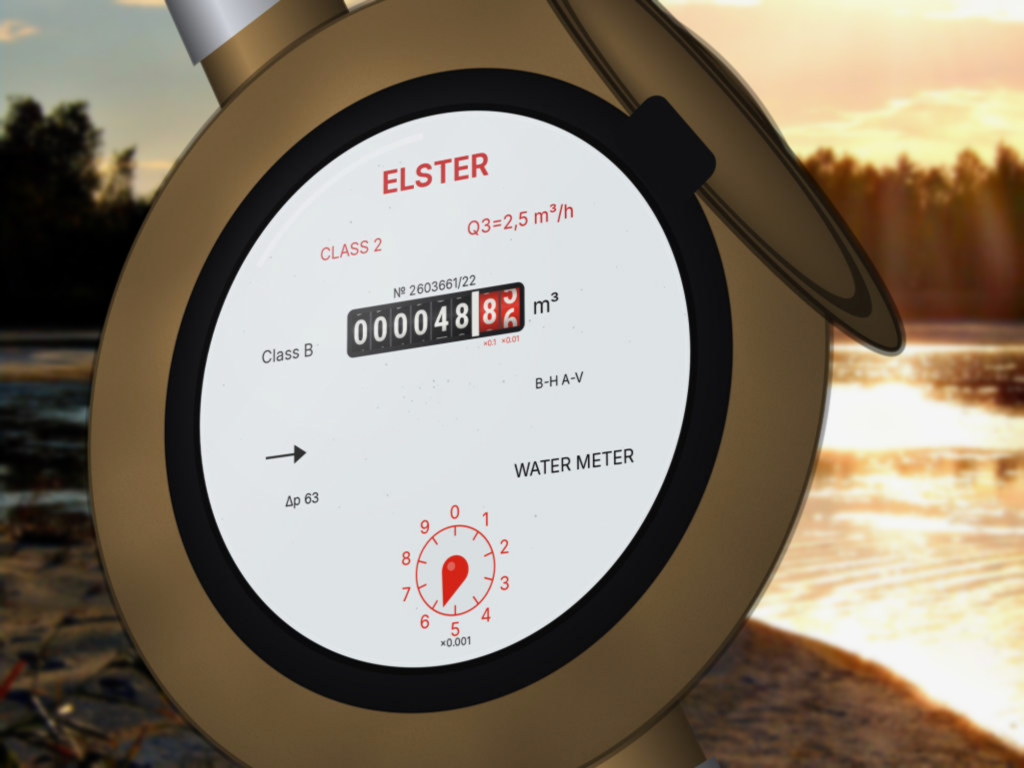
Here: 48.855 m³
